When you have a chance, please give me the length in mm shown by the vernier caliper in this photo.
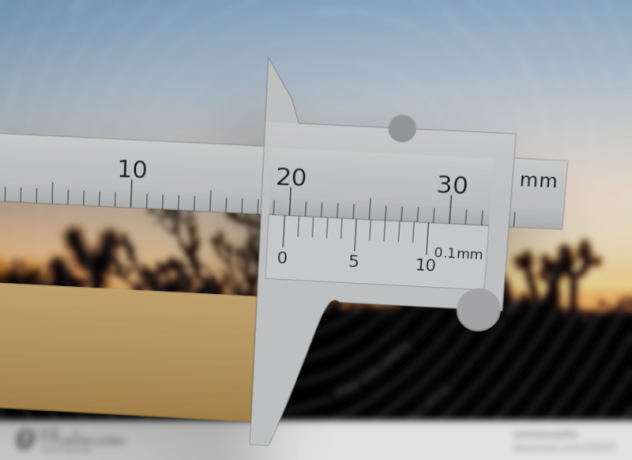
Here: 19.7 mm
